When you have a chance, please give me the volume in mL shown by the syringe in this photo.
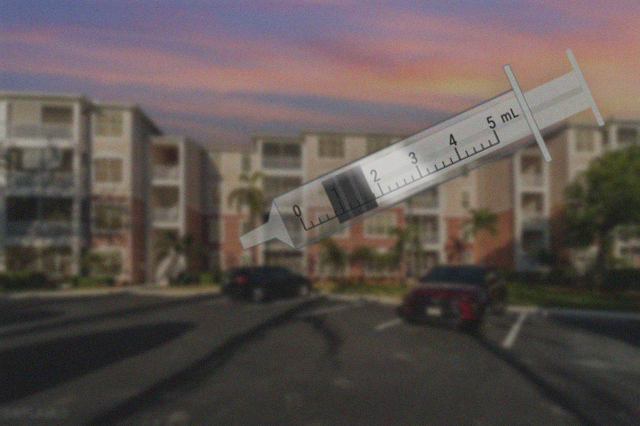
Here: 0.8 mL
